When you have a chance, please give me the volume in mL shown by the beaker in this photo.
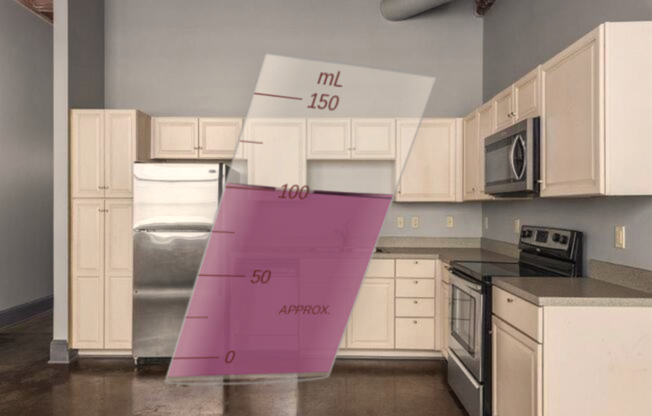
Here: 100 mL
